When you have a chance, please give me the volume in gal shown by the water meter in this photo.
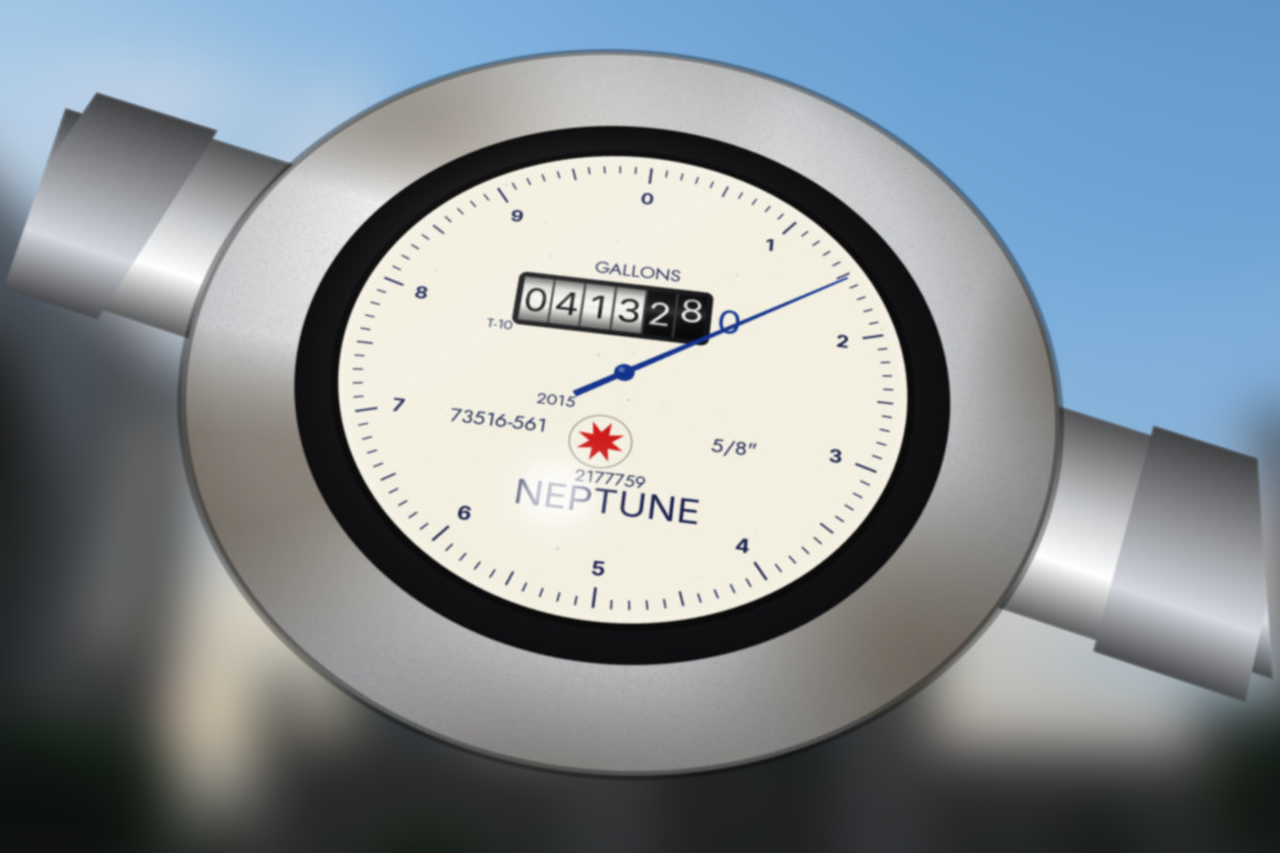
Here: 413281.5 gal
